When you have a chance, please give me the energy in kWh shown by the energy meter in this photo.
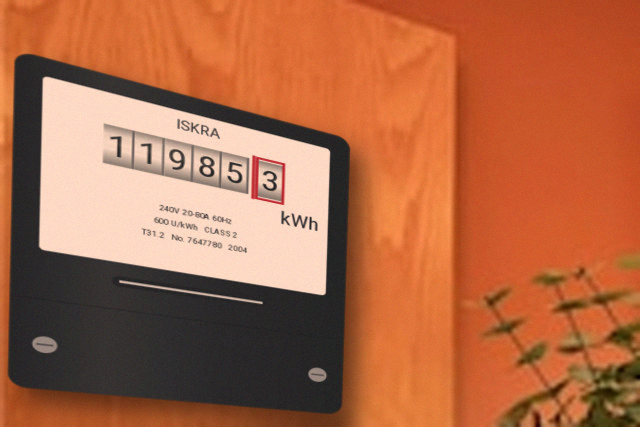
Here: 11985.3 kWh
